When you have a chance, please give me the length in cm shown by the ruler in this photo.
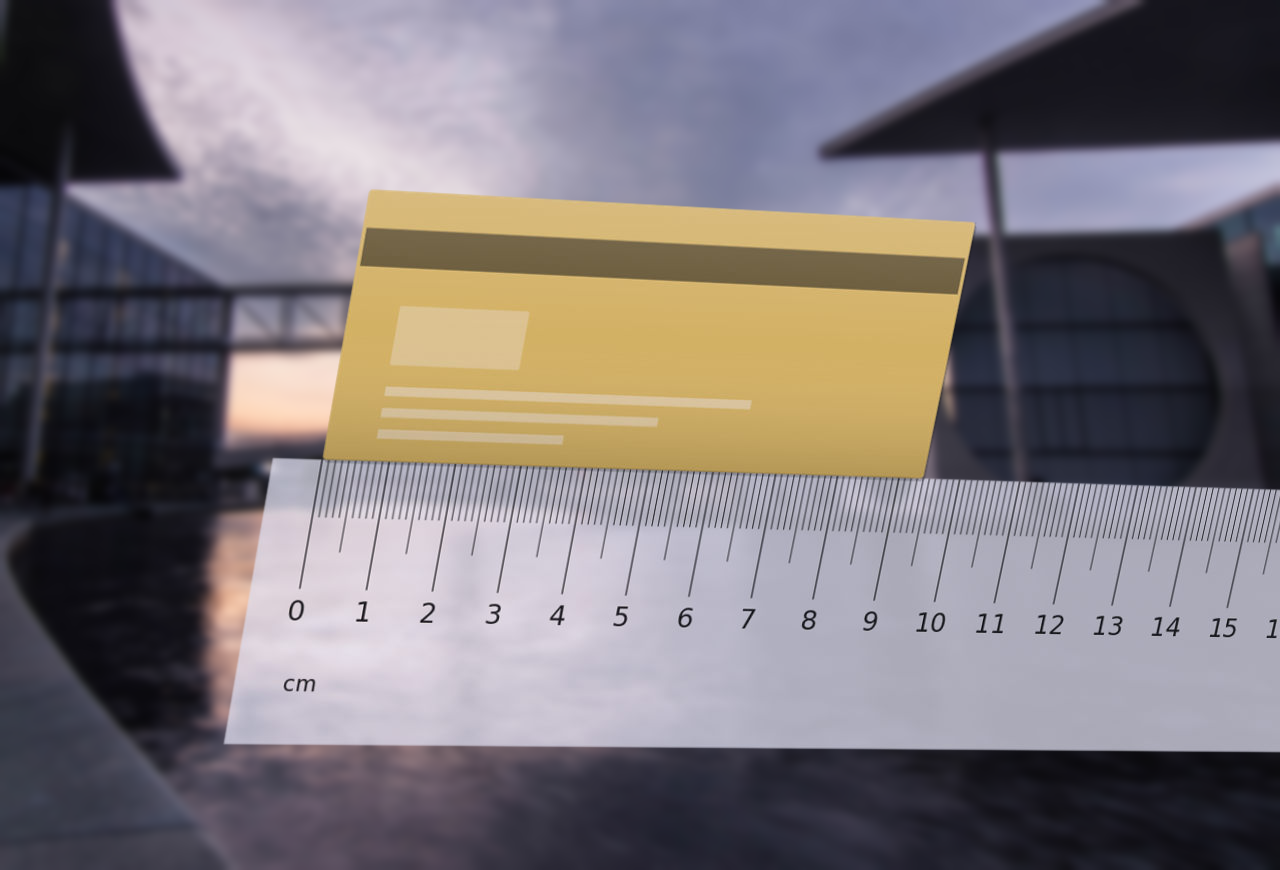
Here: 9.4 cm
